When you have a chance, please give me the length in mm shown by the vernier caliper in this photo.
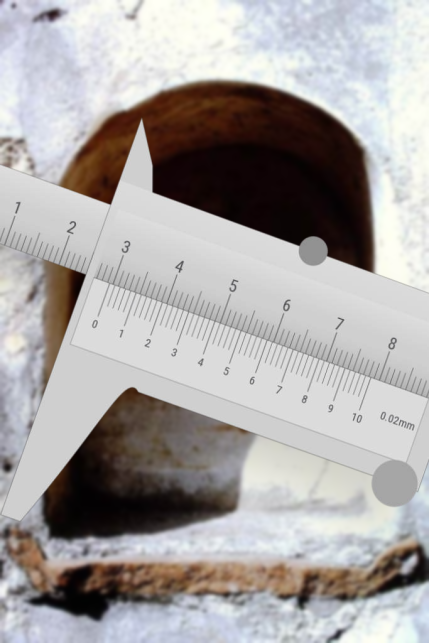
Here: 29.4 mm
